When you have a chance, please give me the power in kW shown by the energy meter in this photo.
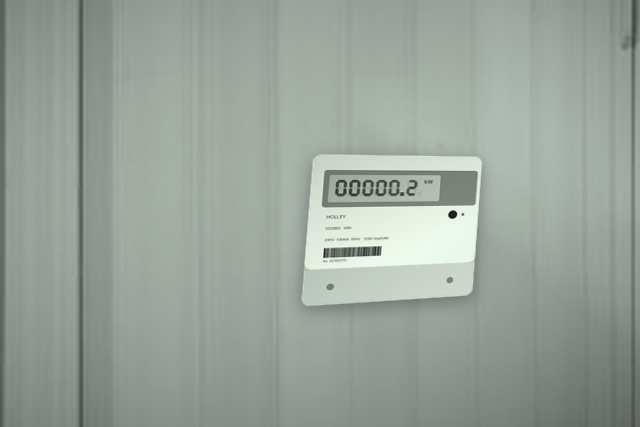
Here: 0.2 kW
